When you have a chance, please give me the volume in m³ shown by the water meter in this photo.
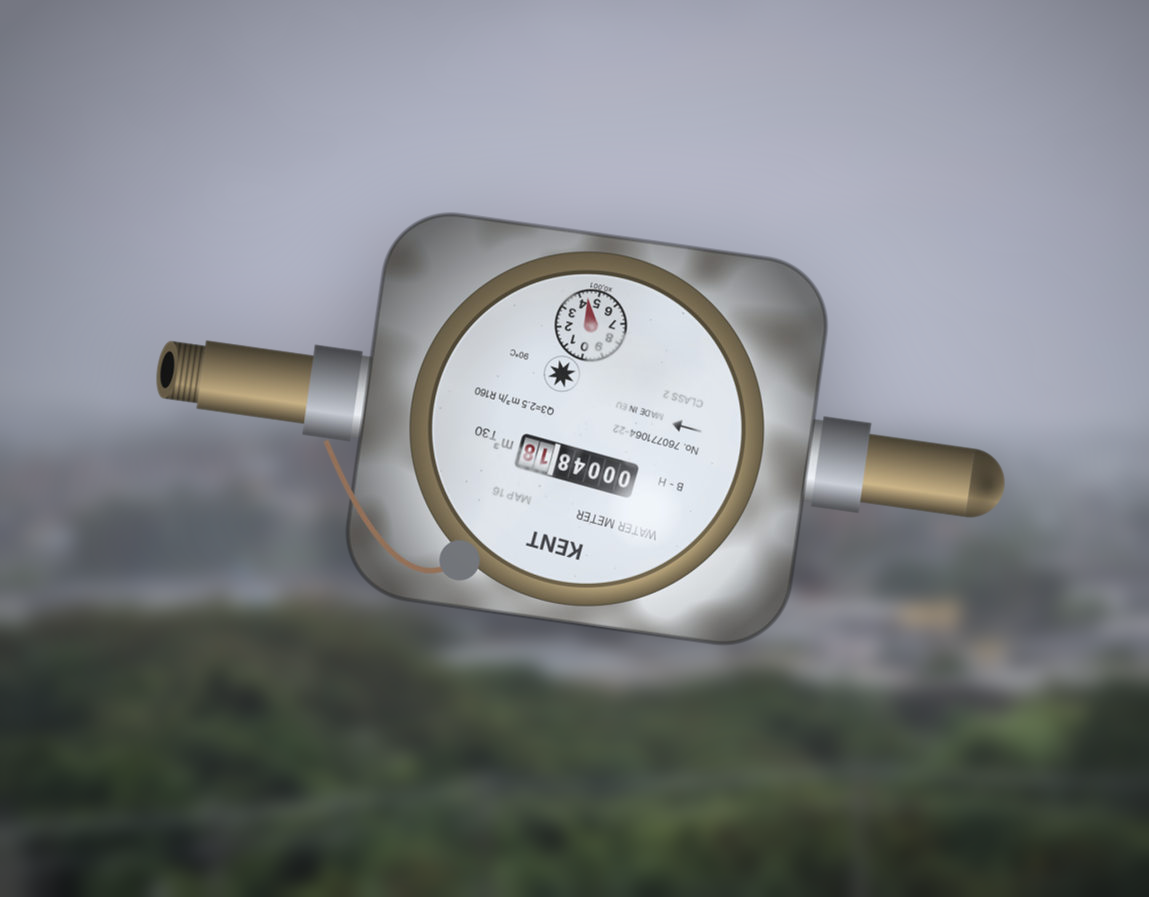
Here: 48.184 m³
